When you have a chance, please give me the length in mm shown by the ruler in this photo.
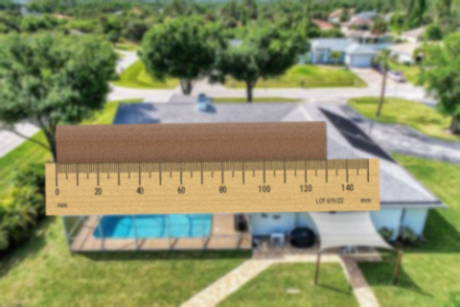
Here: 130 mm
